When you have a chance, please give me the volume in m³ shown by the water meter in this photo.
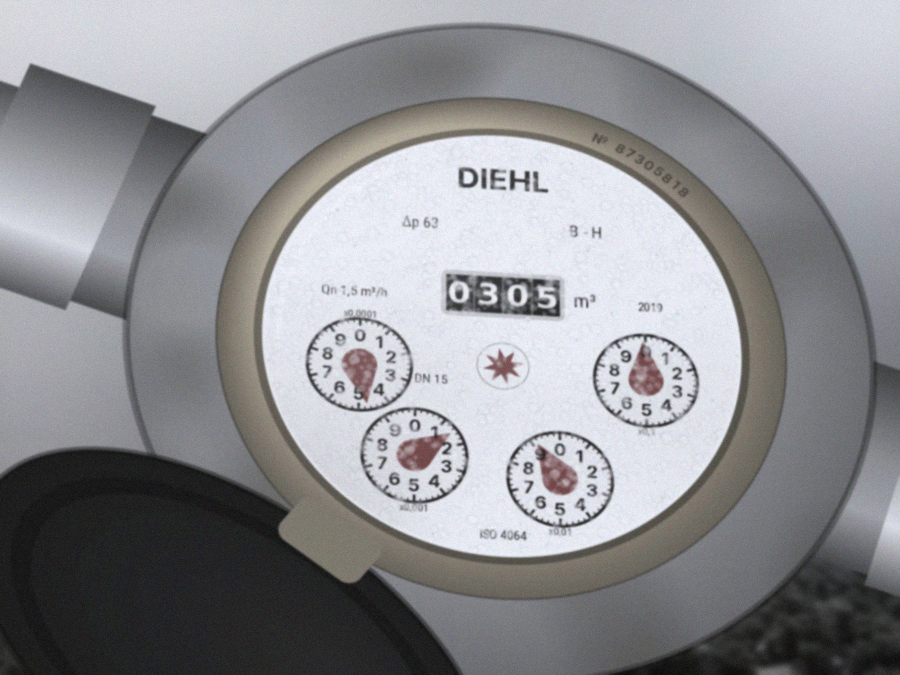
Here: 304.9914 m³
